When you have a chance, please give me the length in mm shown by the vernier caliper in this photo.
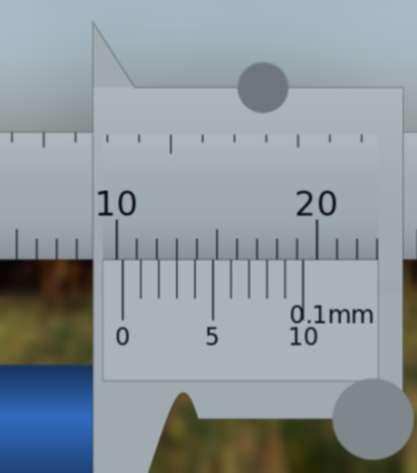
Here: 10.3 mm
